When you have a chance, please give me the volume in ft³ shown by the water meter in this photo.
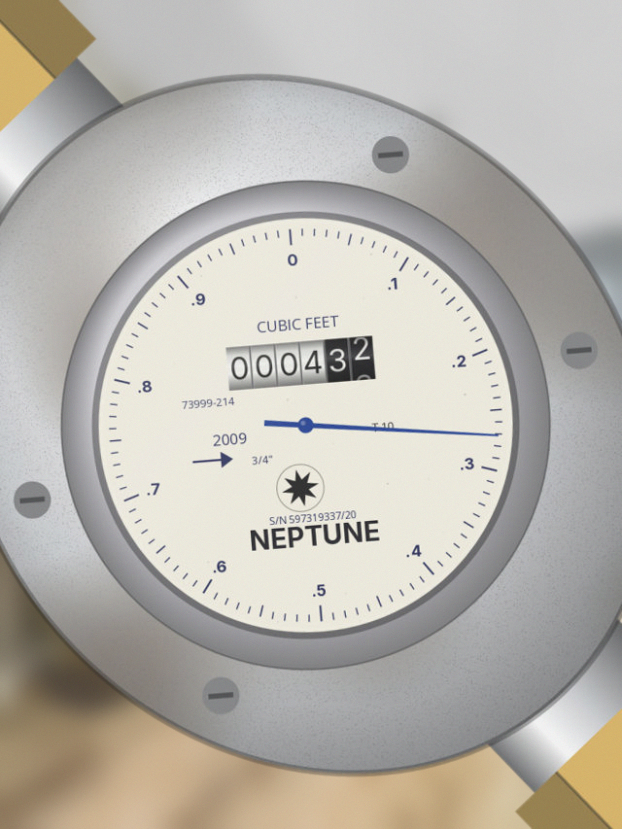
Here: 432.27 ft³
